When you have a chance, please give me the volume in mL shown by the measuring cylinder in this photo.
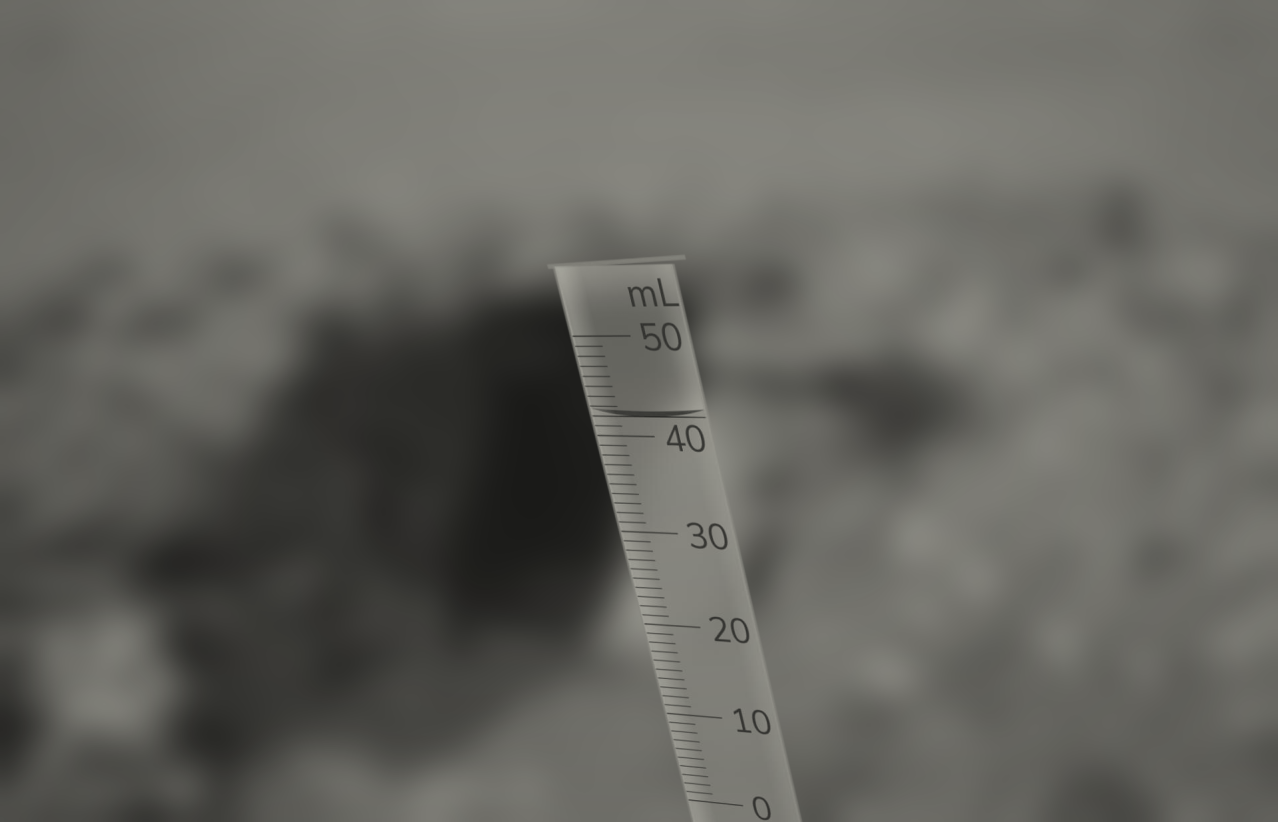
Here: 42 mL
